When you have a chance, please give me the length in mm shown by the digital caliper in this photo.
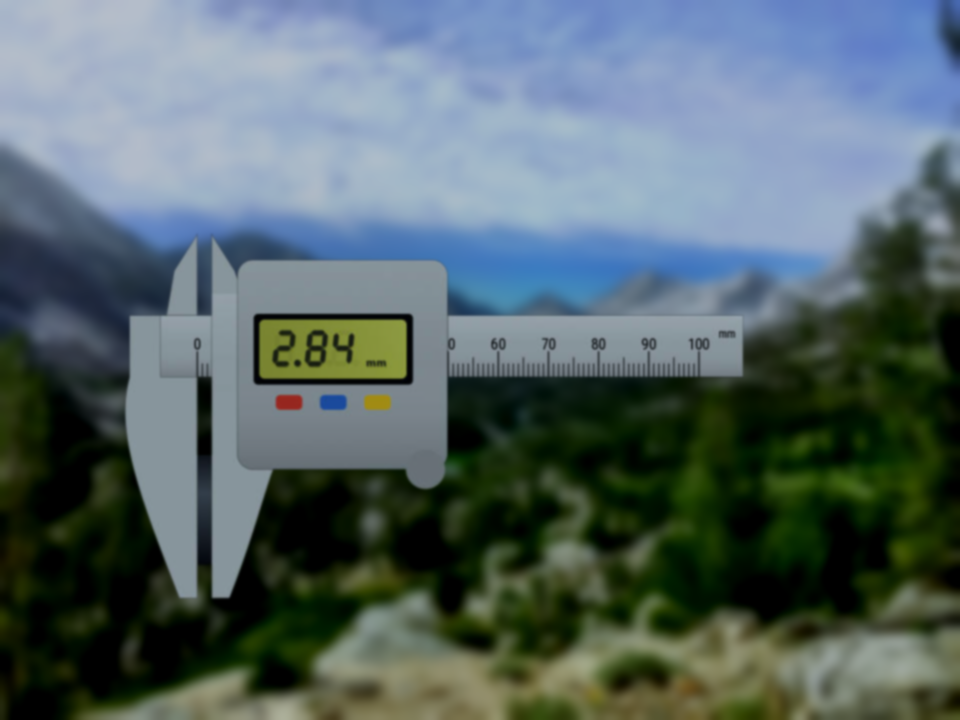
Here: 2.84 mm
